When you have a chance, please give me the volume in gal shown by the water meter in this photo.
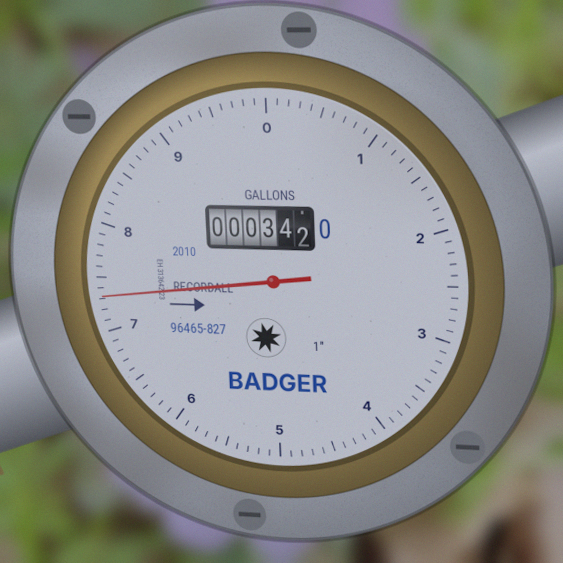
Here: 3417.3 gal
